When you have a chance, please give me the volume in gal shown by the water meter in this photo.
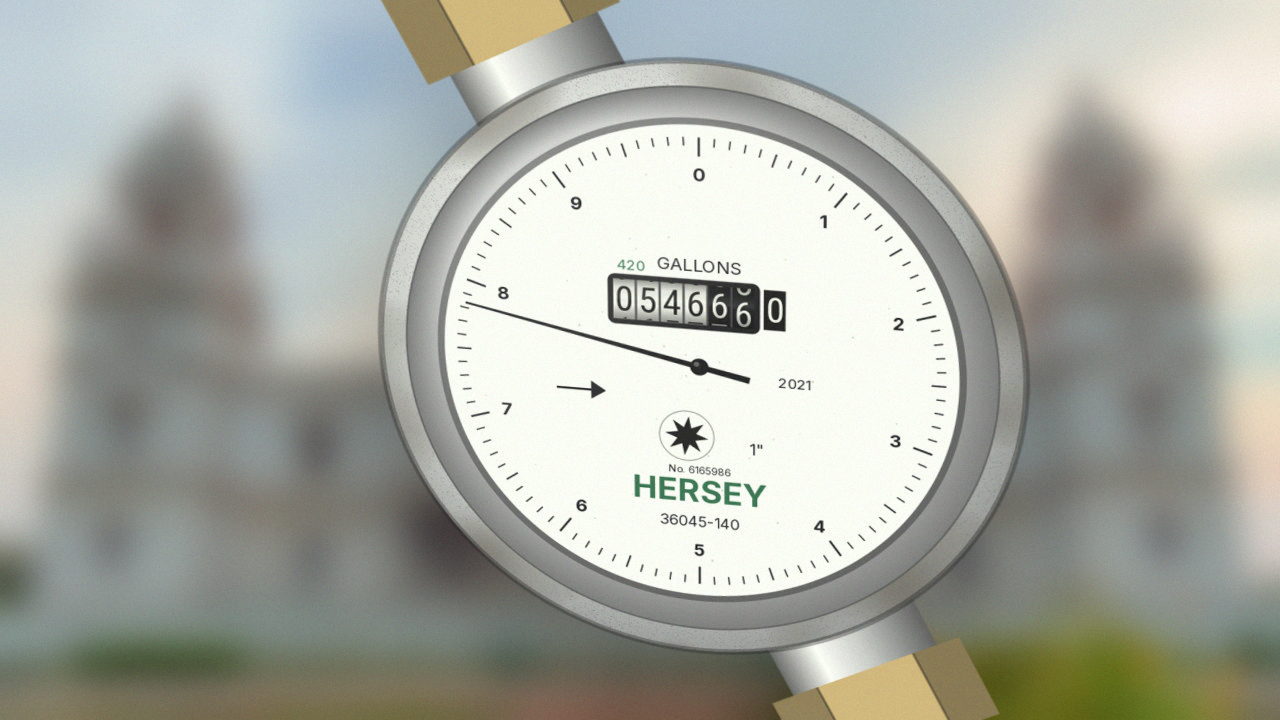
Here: 546657.8 gal
